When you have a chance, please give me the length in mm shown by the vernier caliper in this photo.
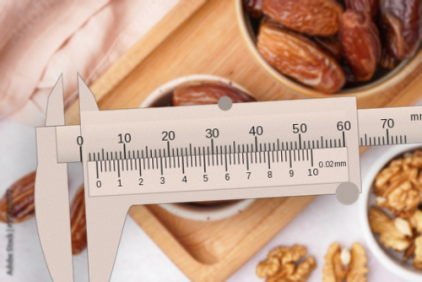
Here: 3.5 mm
